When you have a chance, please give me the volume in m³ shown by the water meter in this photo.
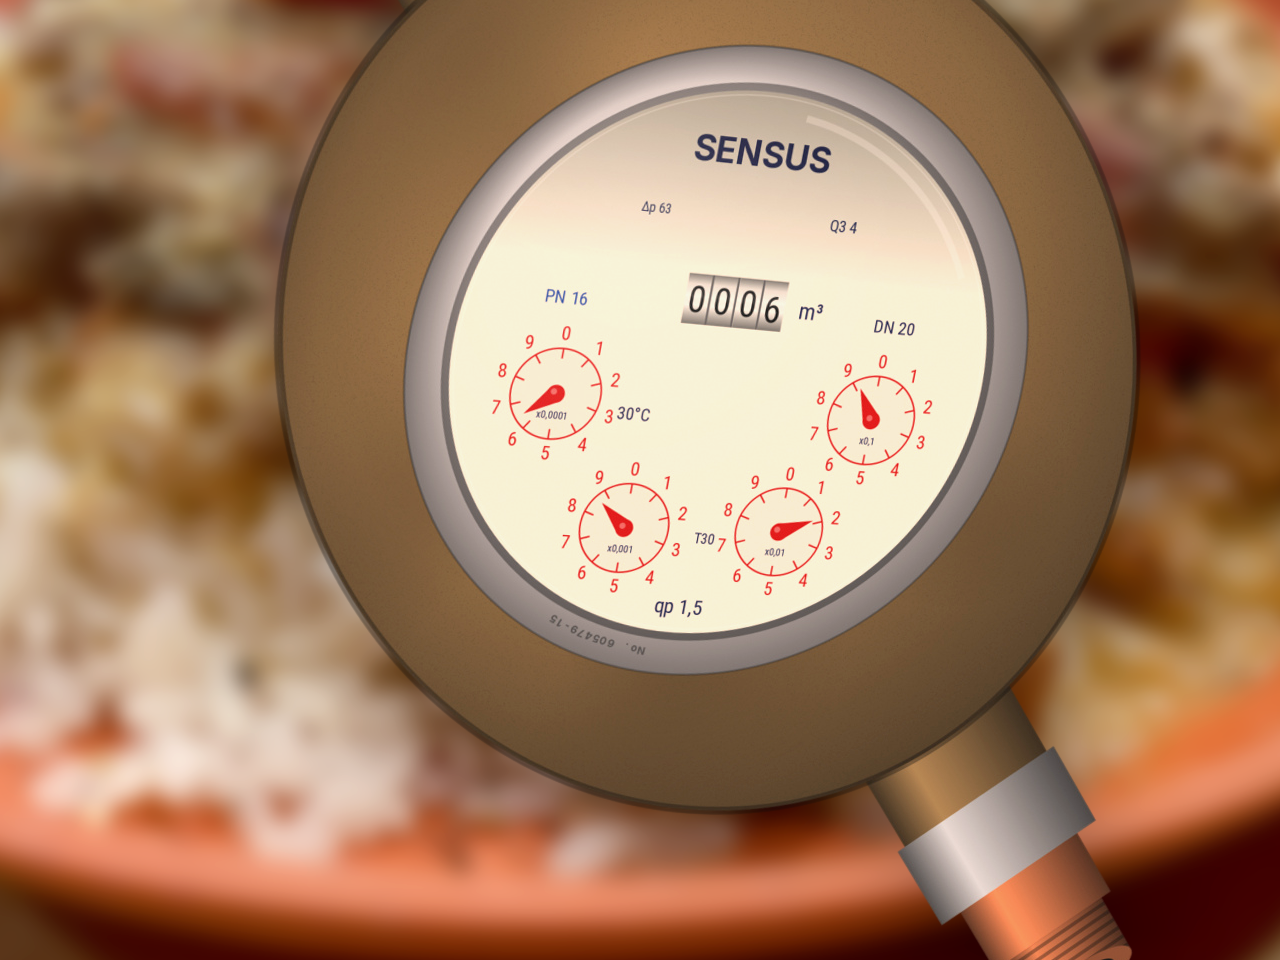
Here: 5.9186 m³
